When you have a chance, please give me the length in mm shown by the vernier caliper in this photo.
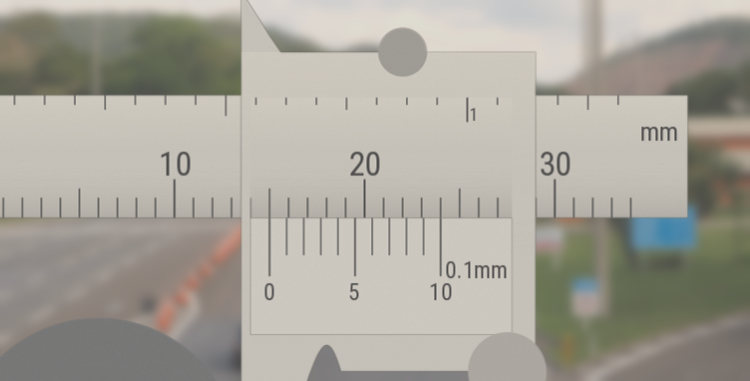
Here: 15.0 mm
